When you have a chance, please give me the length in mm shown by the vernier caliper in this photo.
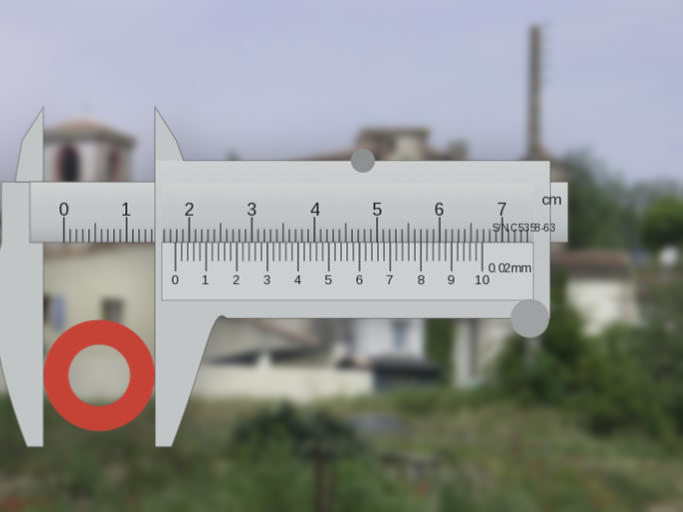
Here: 17.8 mm
